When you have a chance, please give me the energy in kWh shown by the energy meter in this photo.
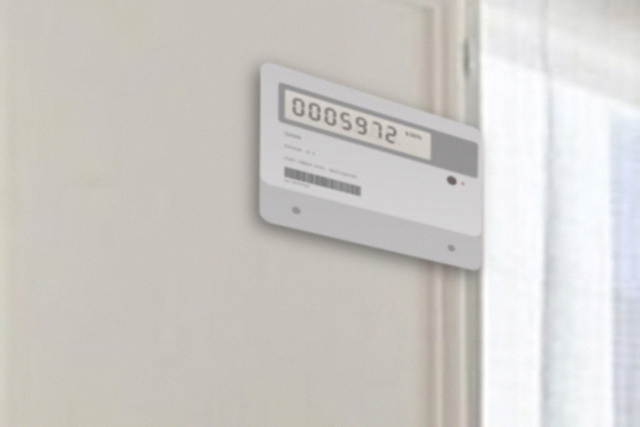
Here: 5972 kWh
